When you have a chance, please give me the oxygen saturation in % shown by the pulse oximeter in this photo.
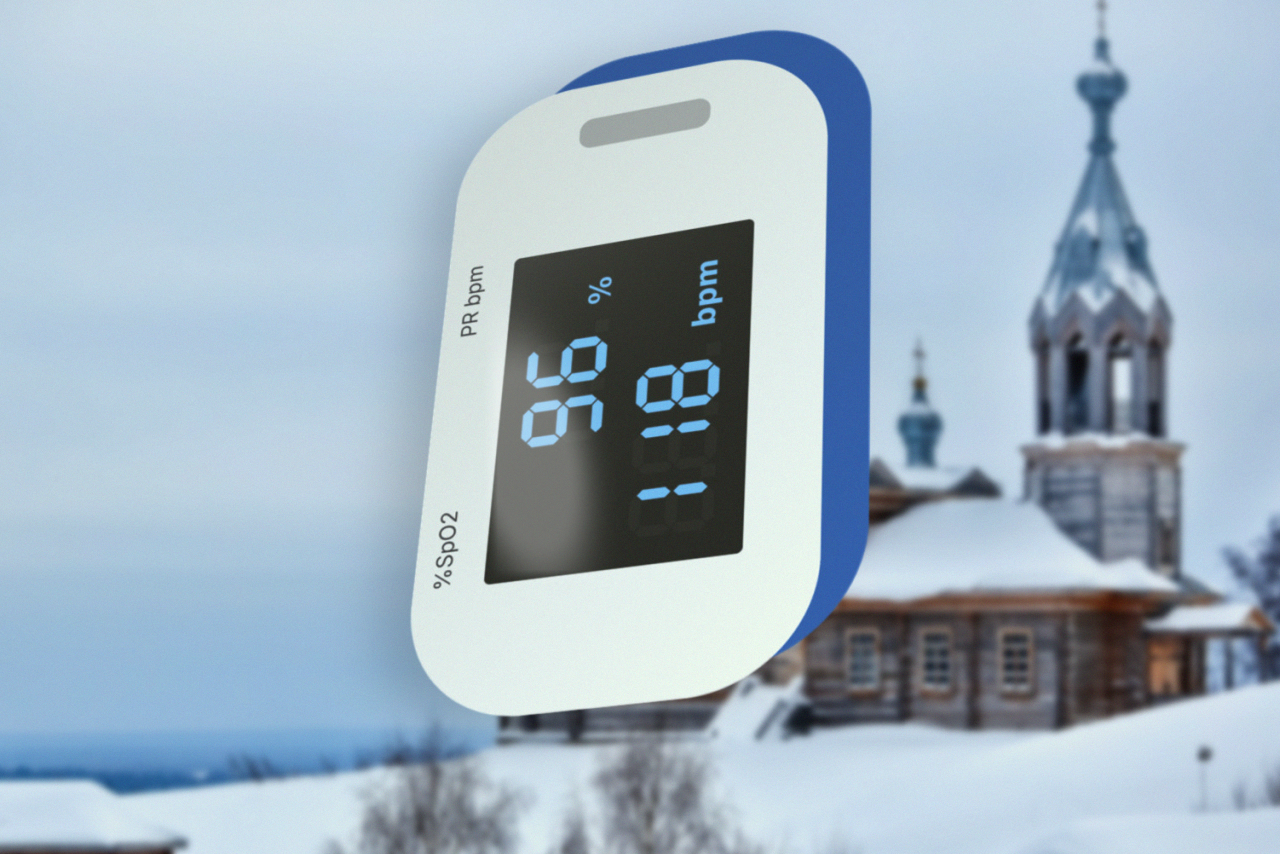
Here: 96 %
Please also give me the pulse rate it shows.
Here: 118 bpm
